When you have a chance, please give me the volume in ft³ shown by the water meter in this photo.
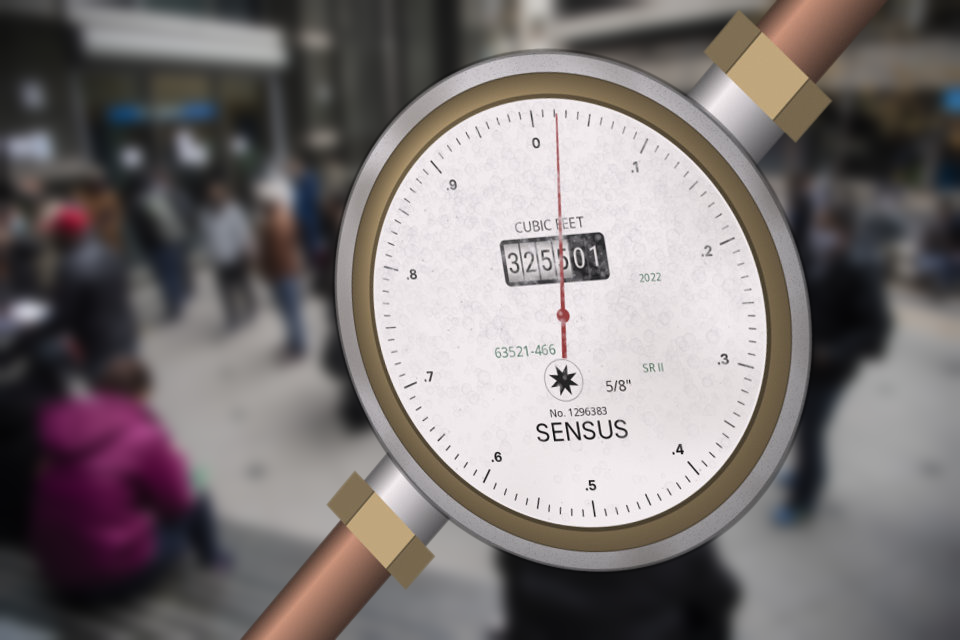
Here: 325501.02 ft³
